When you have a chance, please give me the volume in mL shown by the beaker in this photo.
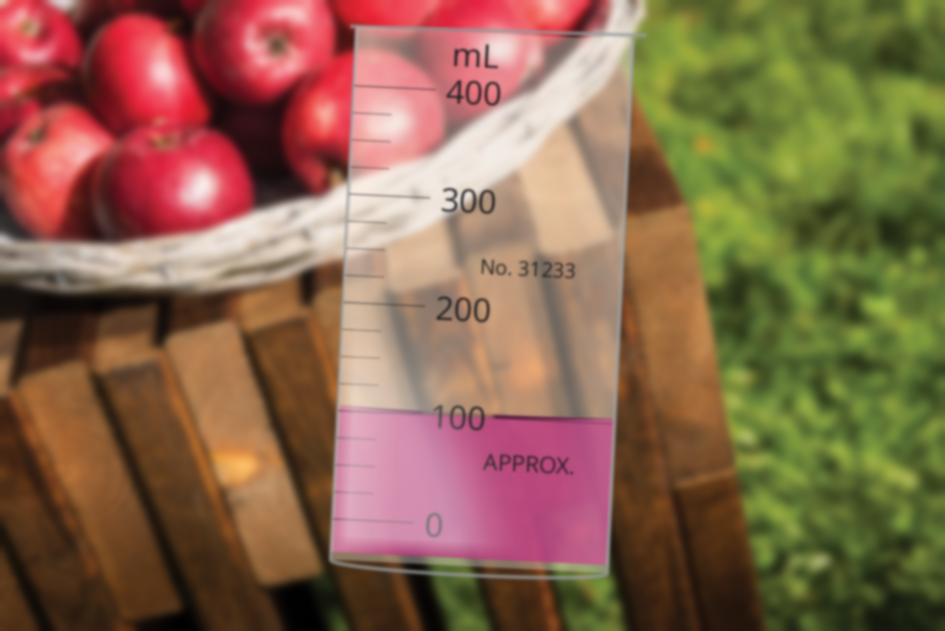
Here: 100 mL
